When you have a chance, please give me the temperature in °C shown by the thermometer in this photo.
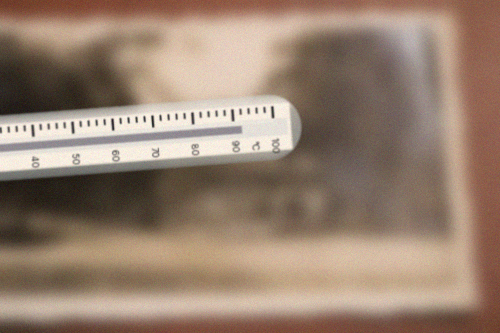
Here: 92 °C
